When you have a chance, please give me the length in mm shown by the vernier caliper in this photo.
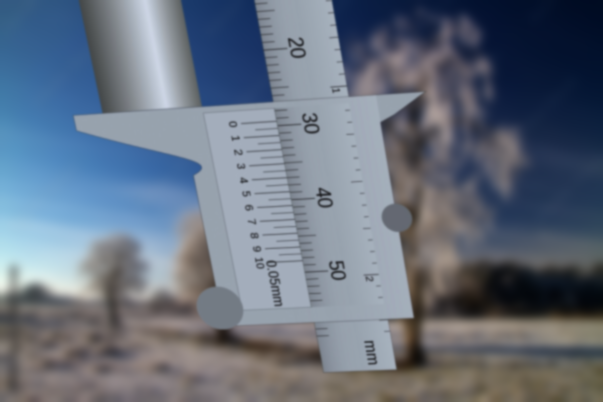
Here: 29.4 mm
